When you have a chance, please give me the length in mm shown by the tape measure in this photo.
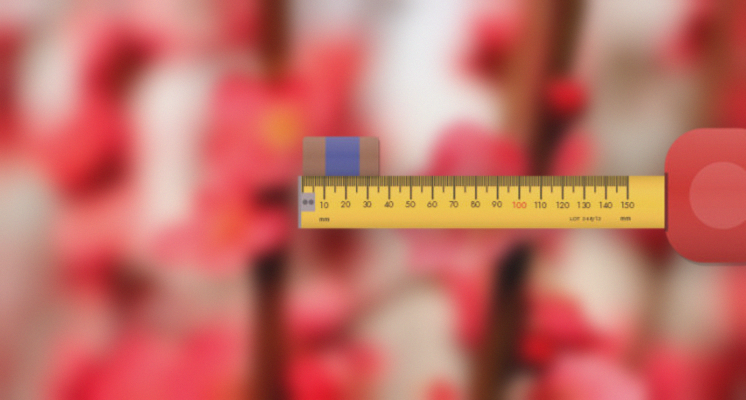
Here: 35 mm
